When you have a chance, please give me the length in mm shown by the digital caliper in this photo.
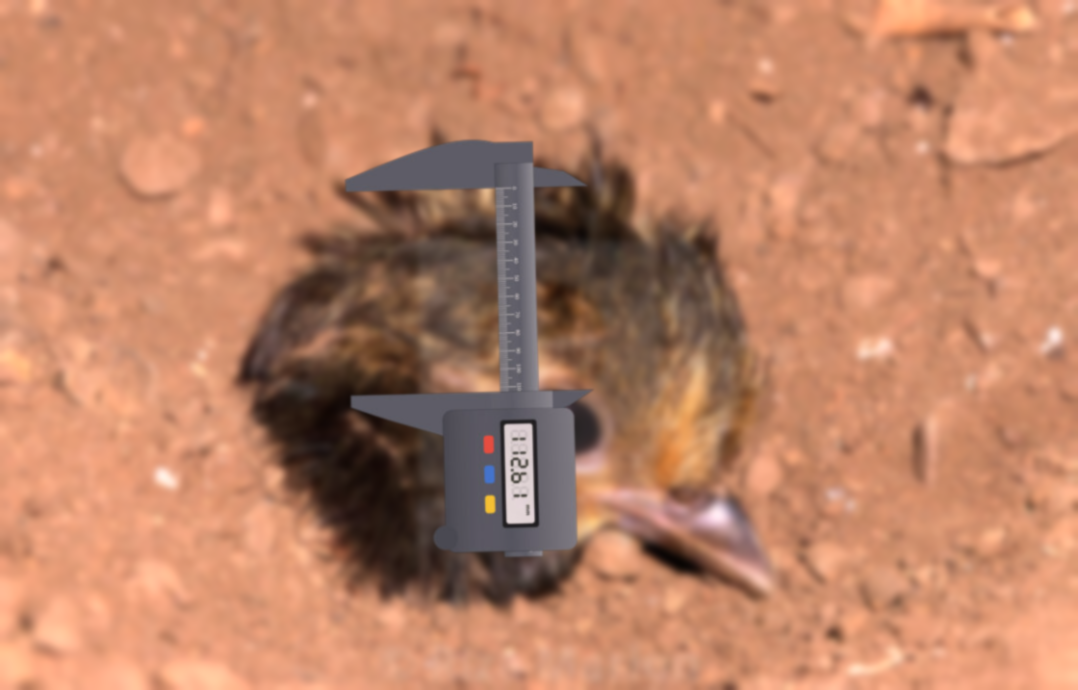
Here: 112.61 mm
